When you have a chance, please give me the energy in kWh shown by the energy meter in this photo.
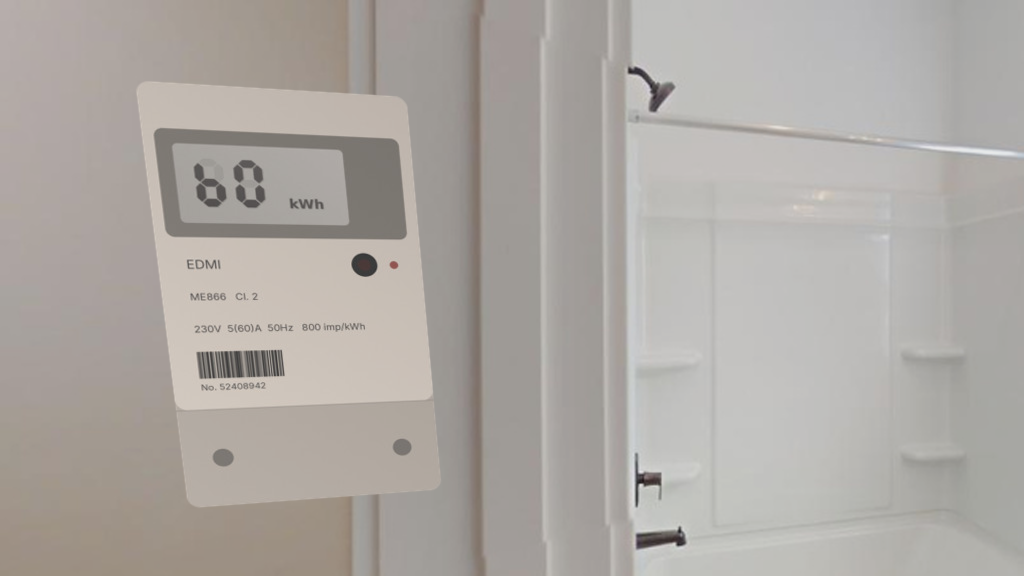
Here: 60 kWh
